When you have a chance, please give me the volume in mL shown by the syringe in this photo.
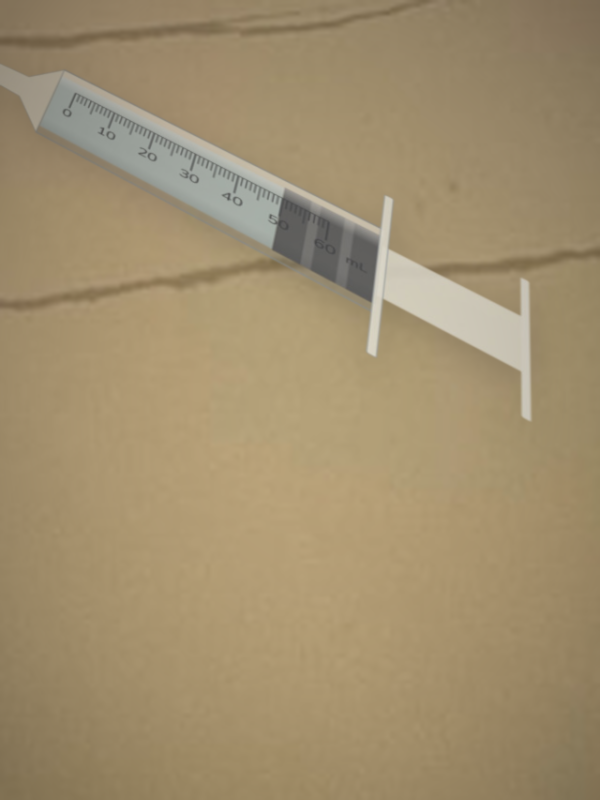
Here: 50 mL
